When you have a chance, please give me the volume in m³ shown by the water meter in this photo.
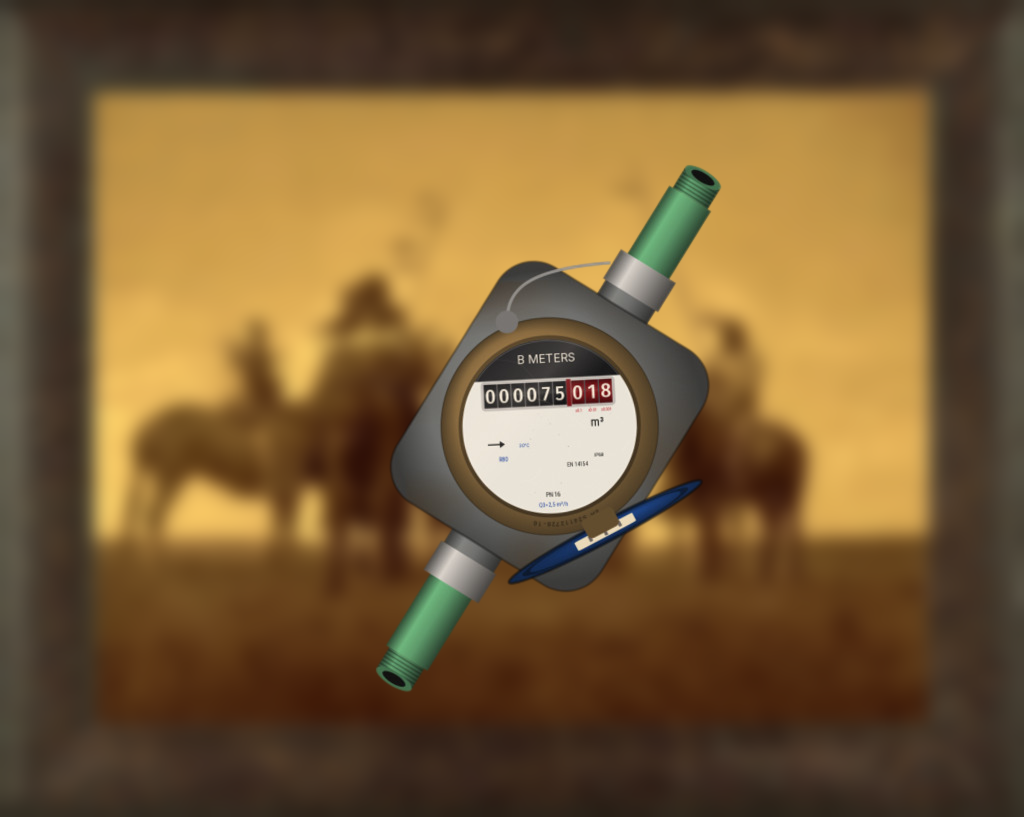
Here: 75.018 m³
